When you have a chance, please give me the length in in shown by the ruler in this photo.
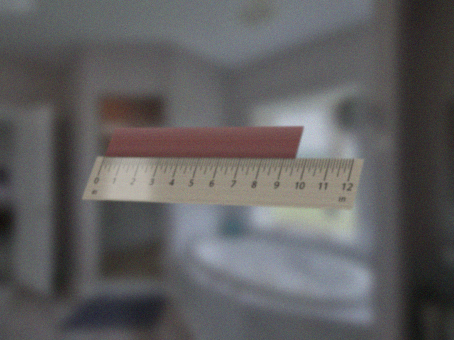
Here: 9.5 in
